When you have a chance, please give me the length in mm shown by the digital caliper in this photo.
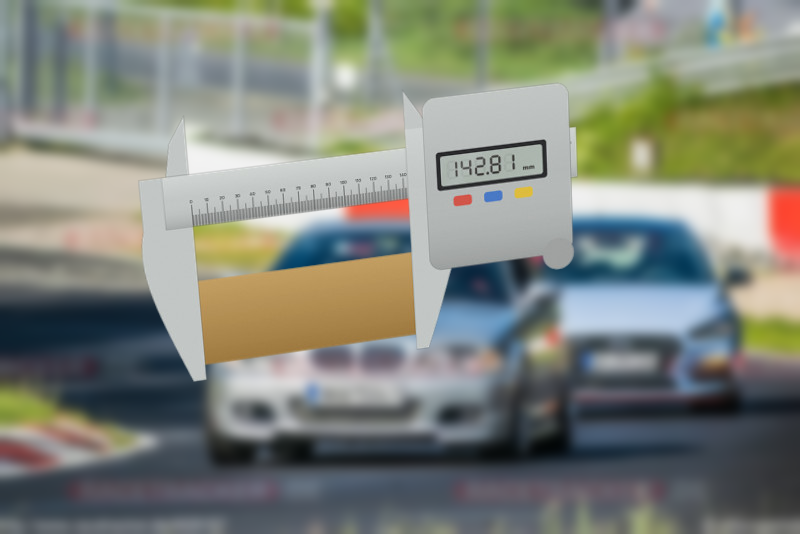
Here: 142.81 mm
